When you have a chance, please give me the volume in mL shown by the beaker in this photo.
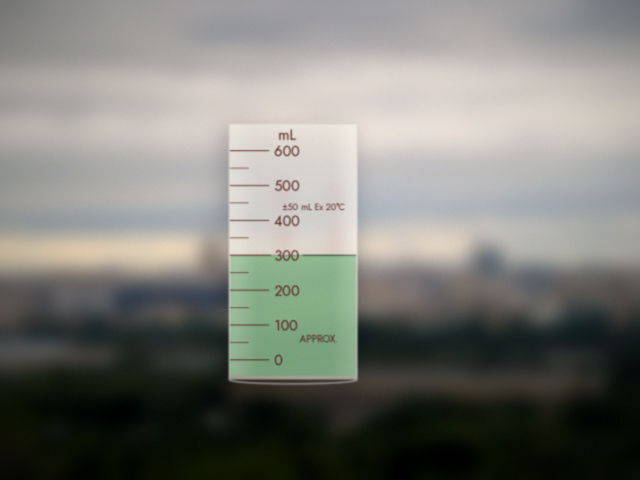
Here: 300 mL
